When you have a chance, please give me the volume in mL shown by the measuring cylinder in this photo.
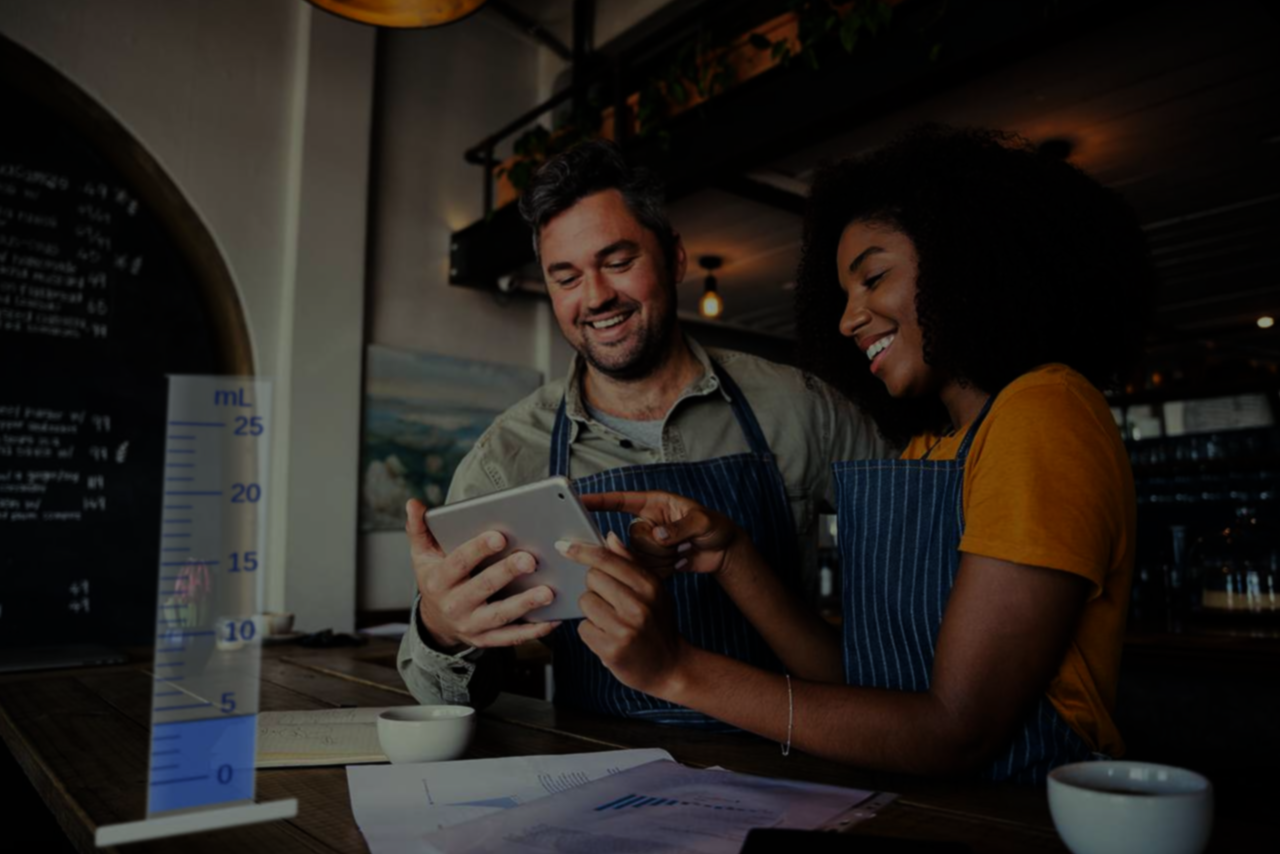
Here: 4 mL
